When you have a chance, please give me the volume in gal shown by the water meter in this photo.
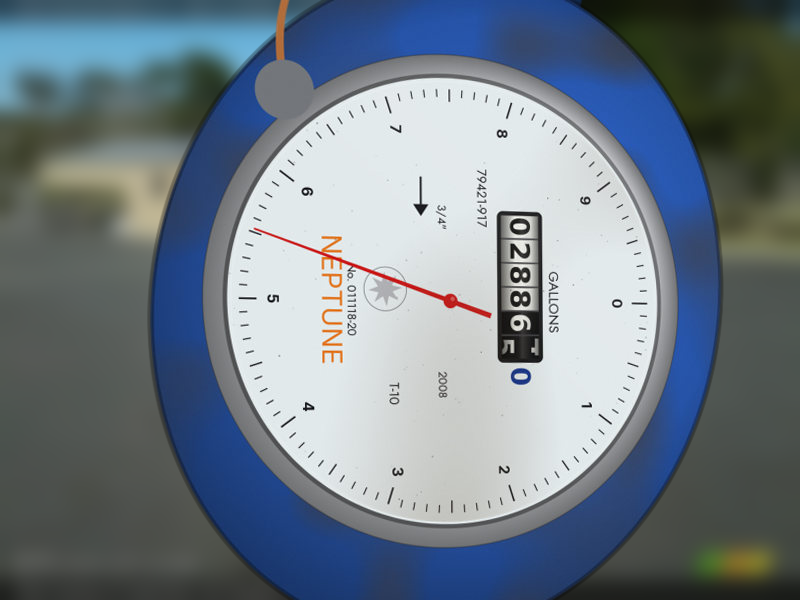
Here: 288645.5 gal
